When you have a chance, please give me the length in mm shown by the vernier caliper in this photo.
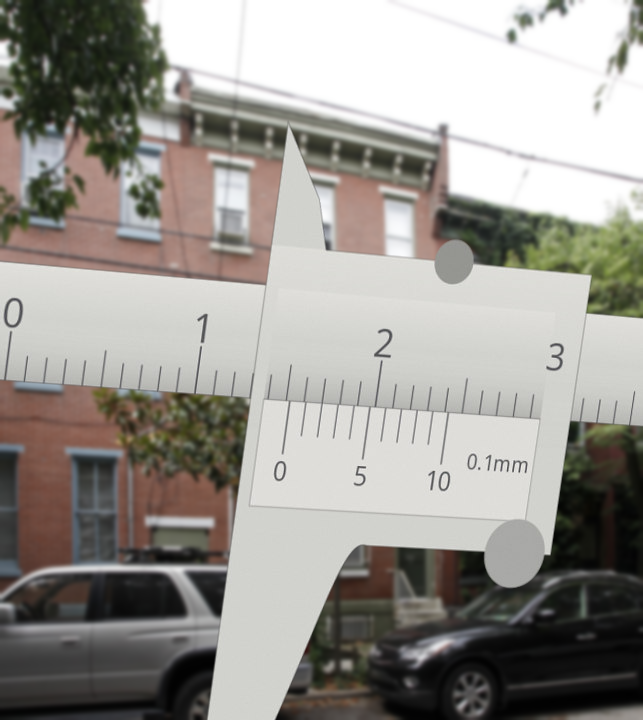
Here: 15.2 mm
